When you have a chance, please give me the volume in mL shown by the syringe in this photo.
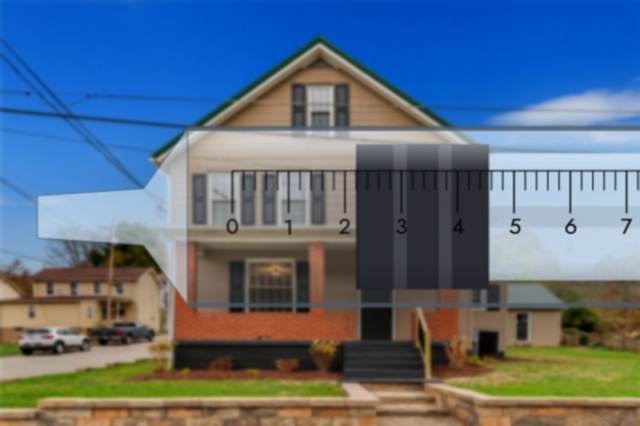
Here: 2.2 mL
